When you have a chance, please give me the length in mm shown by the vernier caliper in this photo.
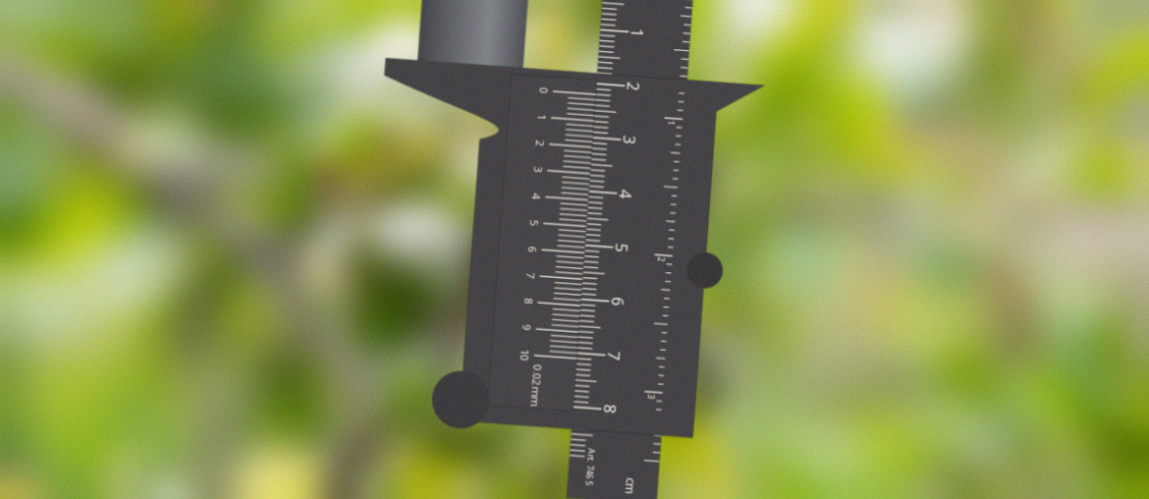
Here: 22.0 mm
